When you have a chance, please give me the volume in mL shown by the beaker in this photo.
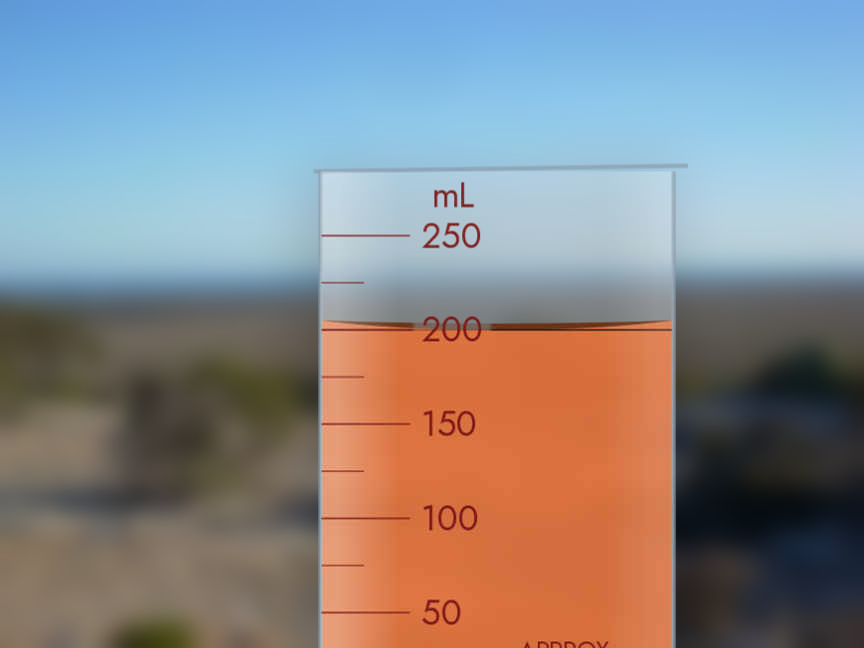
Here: 200 mL
